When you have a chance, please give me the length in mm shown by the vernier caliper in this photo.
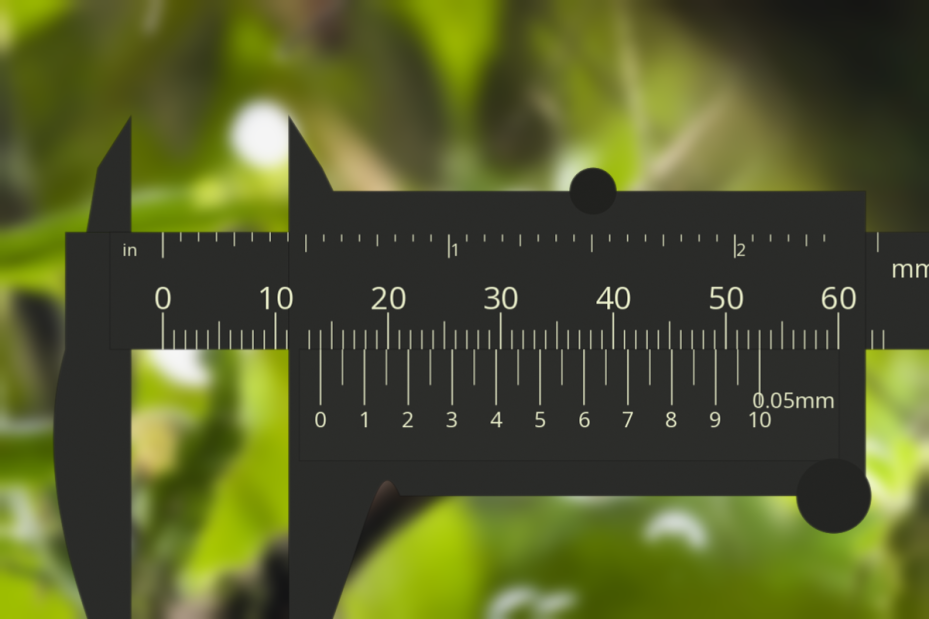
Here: 14.0 mm
